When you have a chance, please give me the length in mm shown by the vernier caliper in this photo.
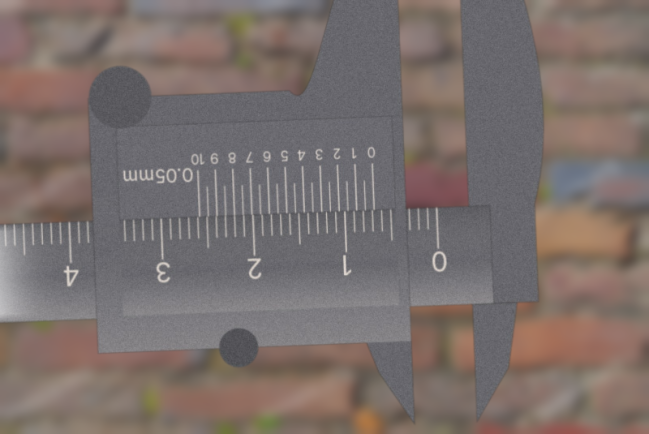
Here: 6.8 mm
